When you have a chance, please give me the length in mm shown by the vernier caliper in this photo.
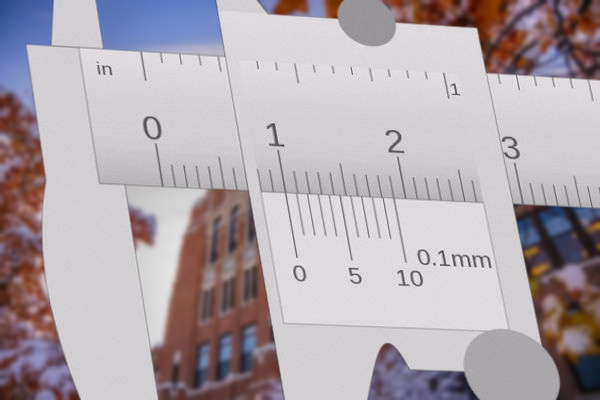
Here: 10.0 mm
